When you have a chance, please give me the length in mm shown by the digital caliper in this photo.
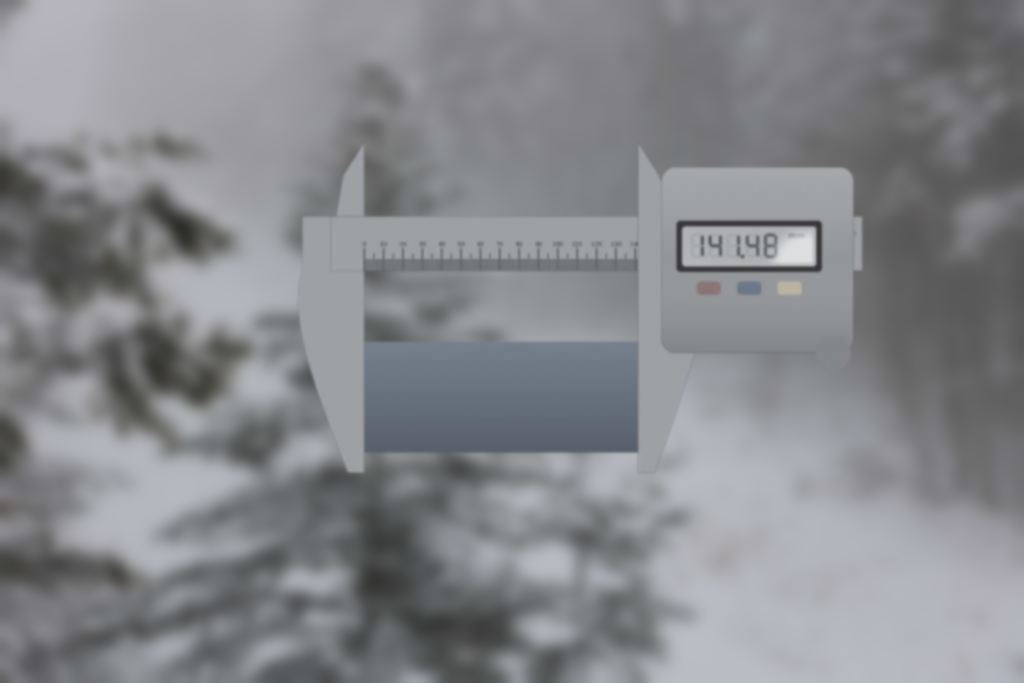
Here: 141.48 mm
